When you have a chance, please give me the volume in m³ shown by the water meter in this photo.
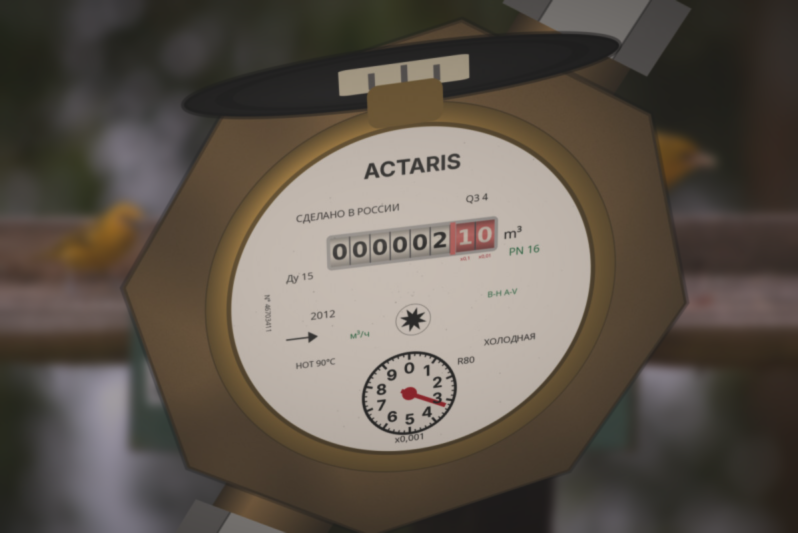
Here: 2.103 m³
